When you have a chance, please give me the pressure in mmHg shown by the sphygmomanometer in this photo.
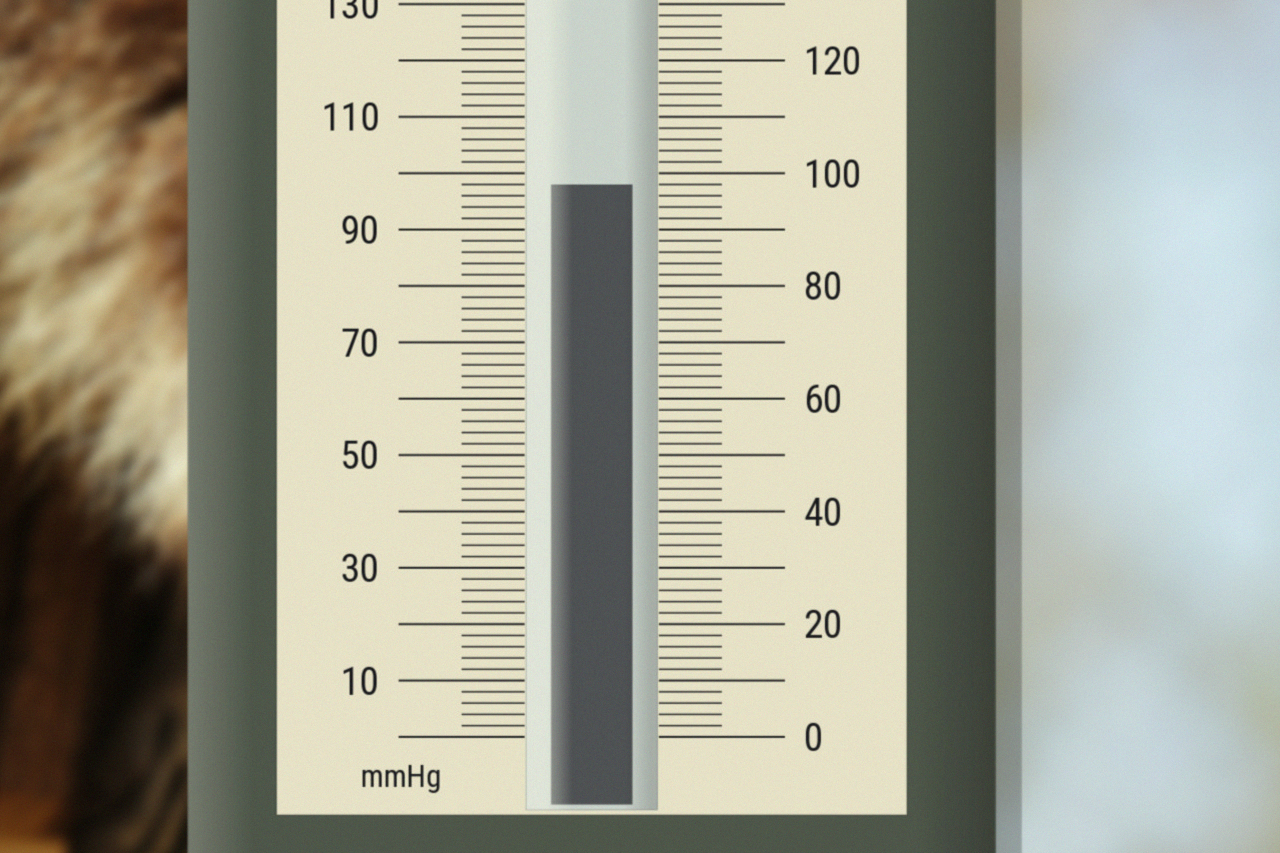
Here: 98 mmHg
